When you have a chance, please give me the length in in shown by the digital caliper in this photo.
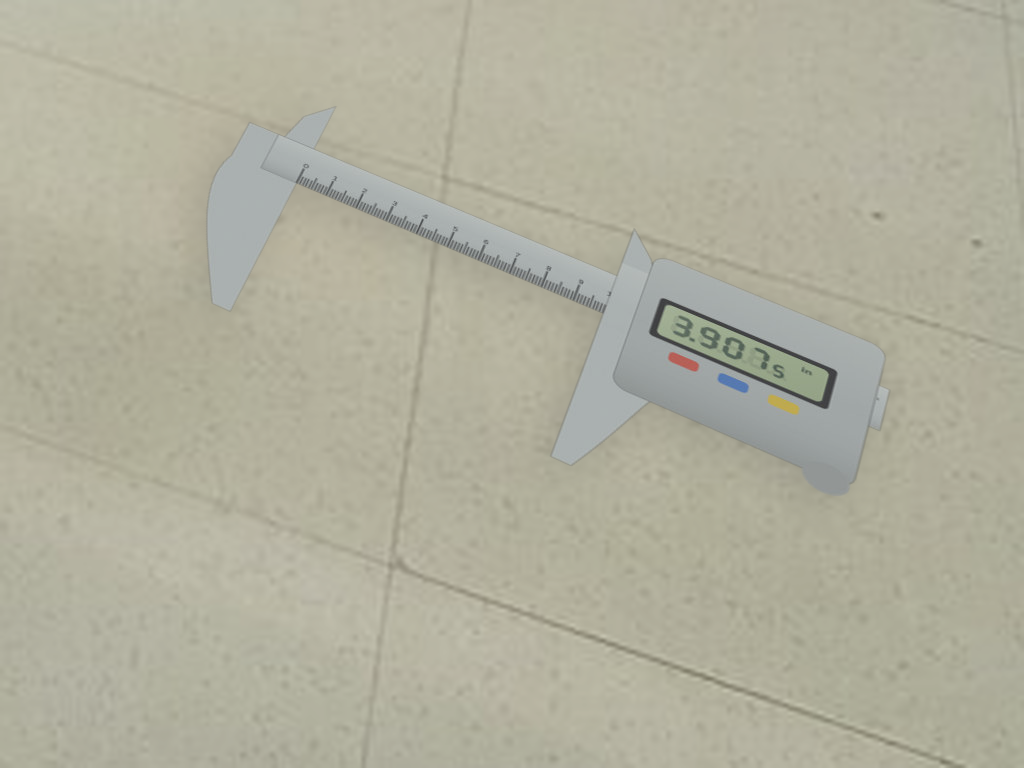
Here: 3.9075 in
